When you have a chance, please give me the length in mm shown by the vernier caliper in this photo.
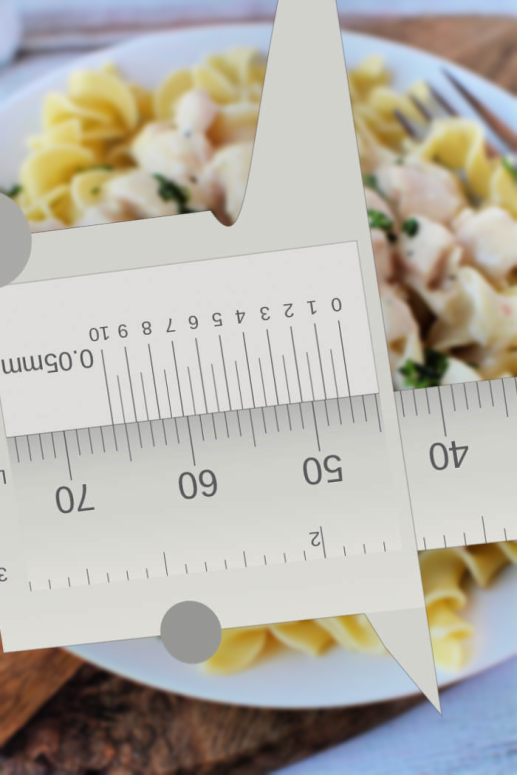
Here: 47.0 mm
